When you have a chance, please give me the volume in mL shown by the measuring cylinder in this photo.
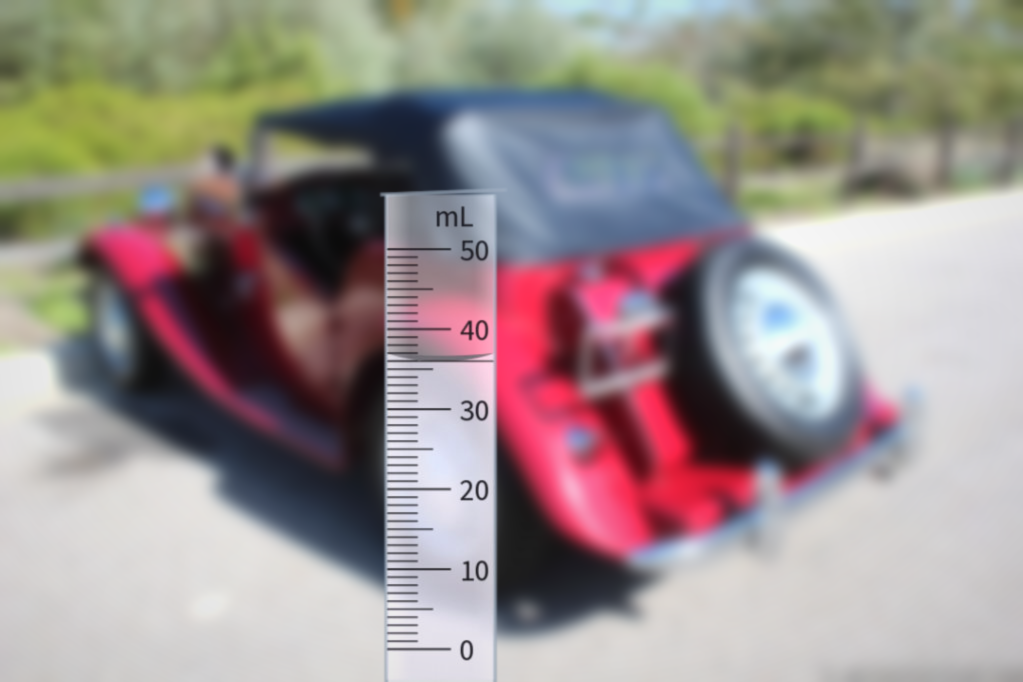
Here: 36 mL
